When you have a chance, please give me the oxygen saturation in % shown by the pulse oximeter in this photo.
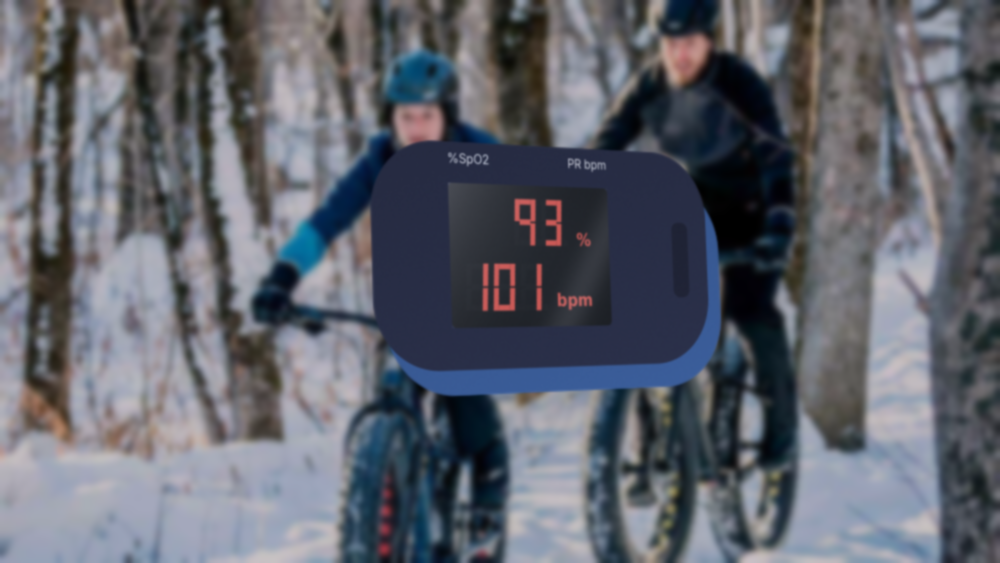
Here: 93 %
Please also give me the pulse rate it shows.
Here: 101 bpm
